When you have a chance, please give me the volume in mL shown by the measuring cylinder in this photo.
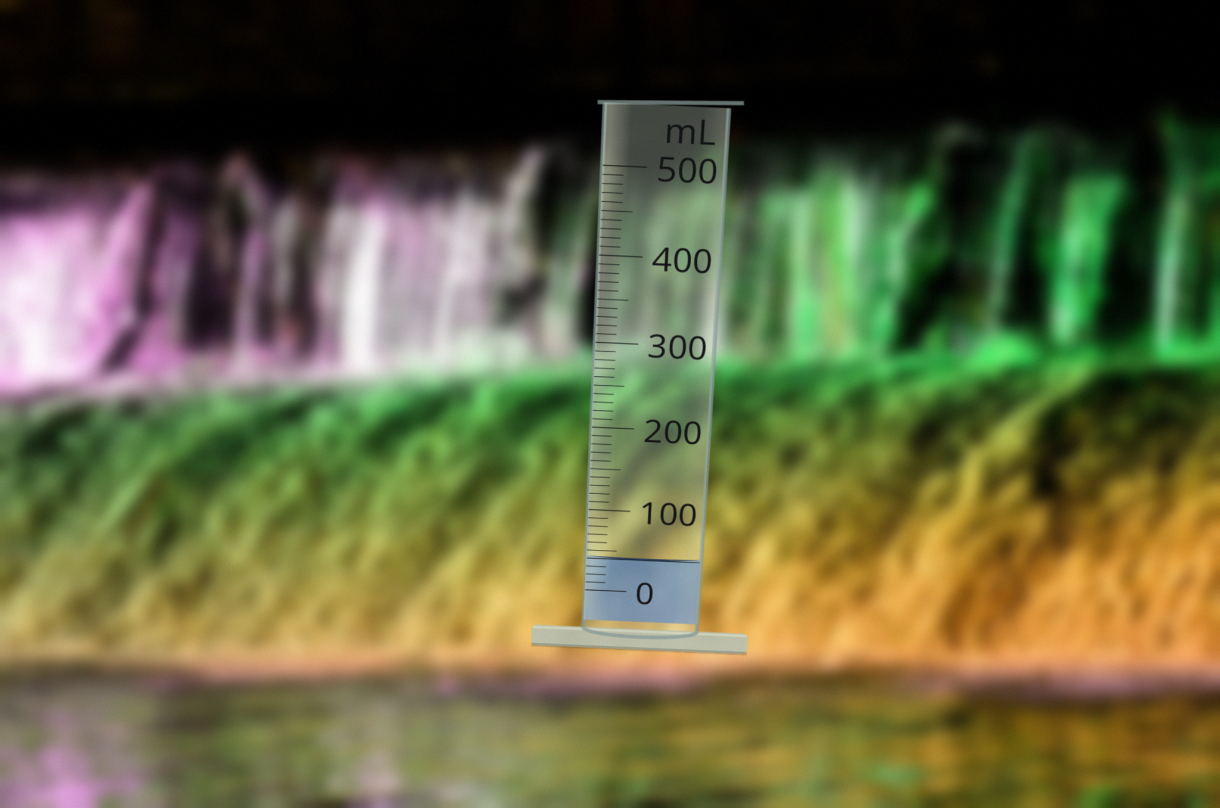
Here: 40 mL
